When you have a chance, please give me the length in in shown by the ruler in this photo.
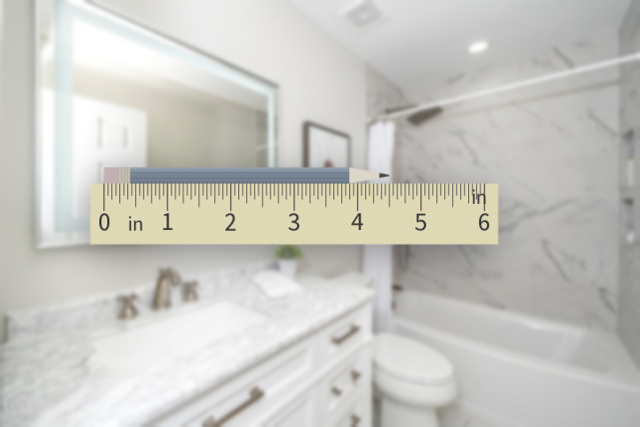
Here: 4.5 in
